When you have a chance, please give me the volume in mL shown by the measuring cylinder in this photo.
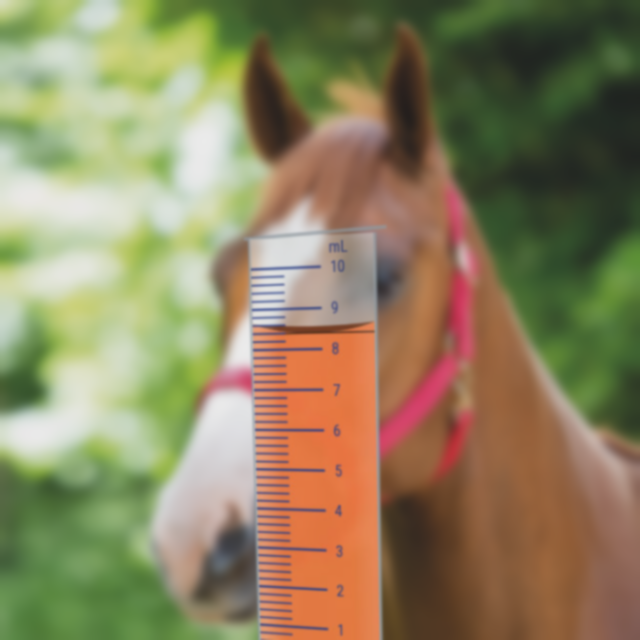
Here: 8.4 mL
